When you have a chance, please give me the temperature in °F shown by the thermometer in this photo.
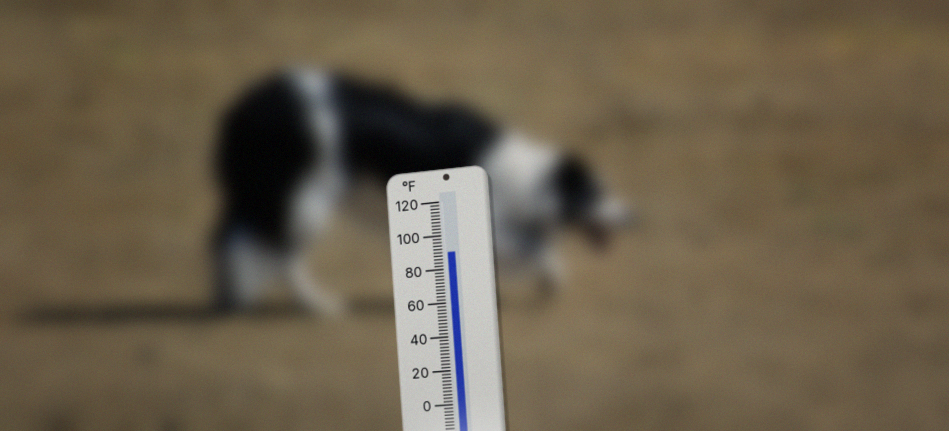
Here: 90 °F
